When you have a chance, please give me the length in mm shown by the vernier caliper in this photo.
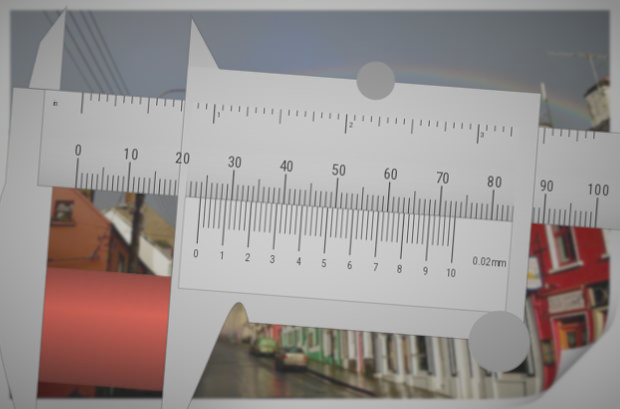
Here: 24.0 mm
